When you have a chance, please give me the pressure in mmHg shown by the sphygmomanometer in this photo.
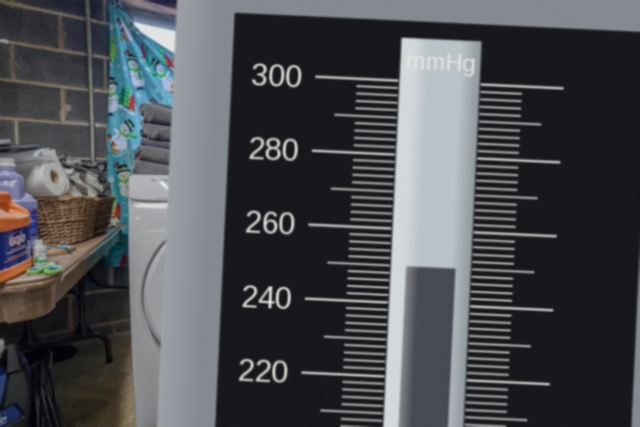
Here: 250 mmHg
